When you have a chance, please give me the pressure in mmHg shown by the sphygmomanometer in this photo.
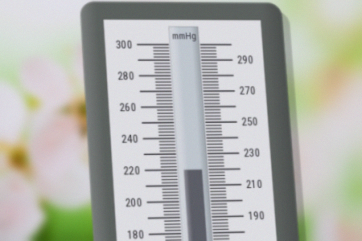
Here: 220 mmHg
